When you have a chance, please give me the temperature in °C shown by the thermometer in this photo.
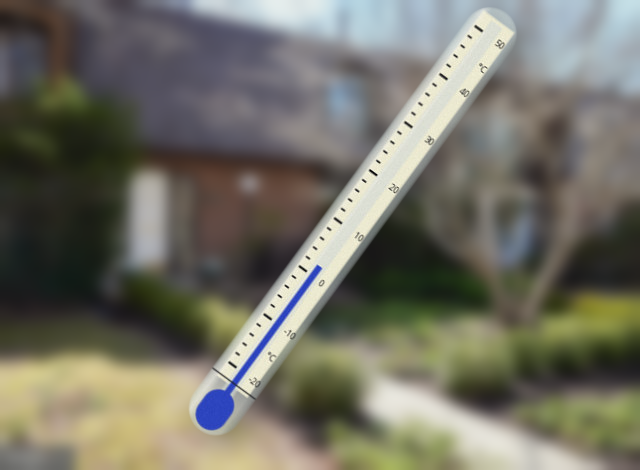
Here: 2 °C
